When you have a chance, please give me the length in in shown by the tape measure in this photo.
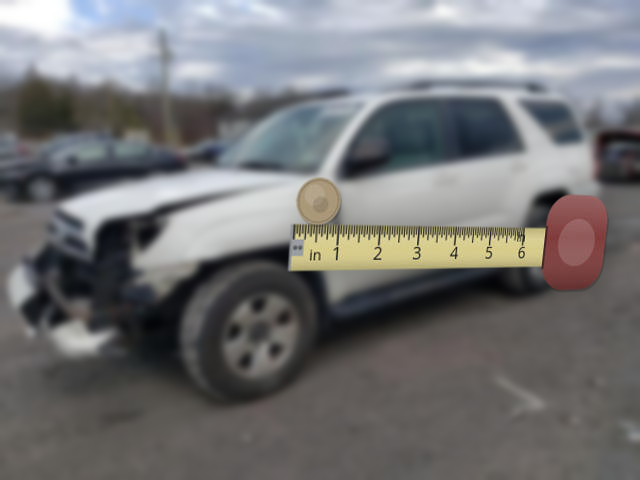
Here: 1 in
